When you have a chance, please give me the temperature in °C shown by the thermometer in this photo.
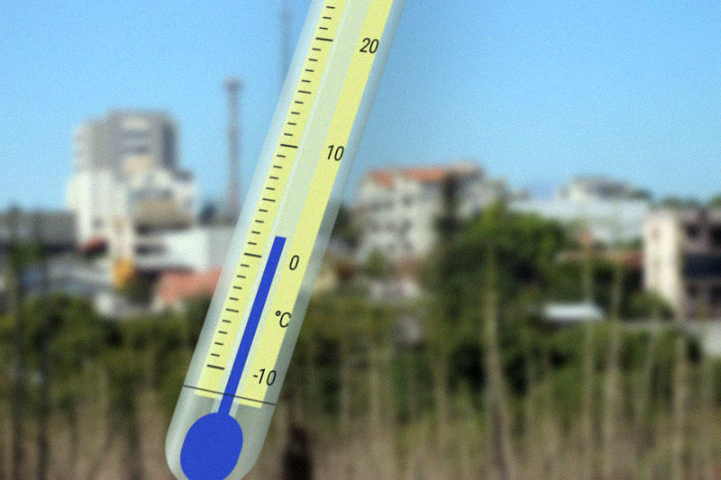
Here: 2 °C
